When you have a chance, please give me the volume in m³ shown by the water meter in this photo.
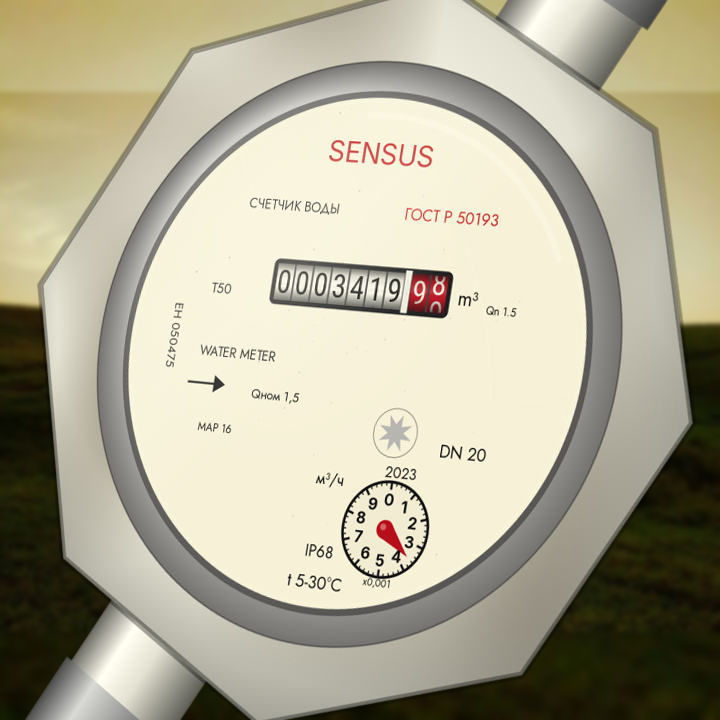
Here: 3419.983 m³
